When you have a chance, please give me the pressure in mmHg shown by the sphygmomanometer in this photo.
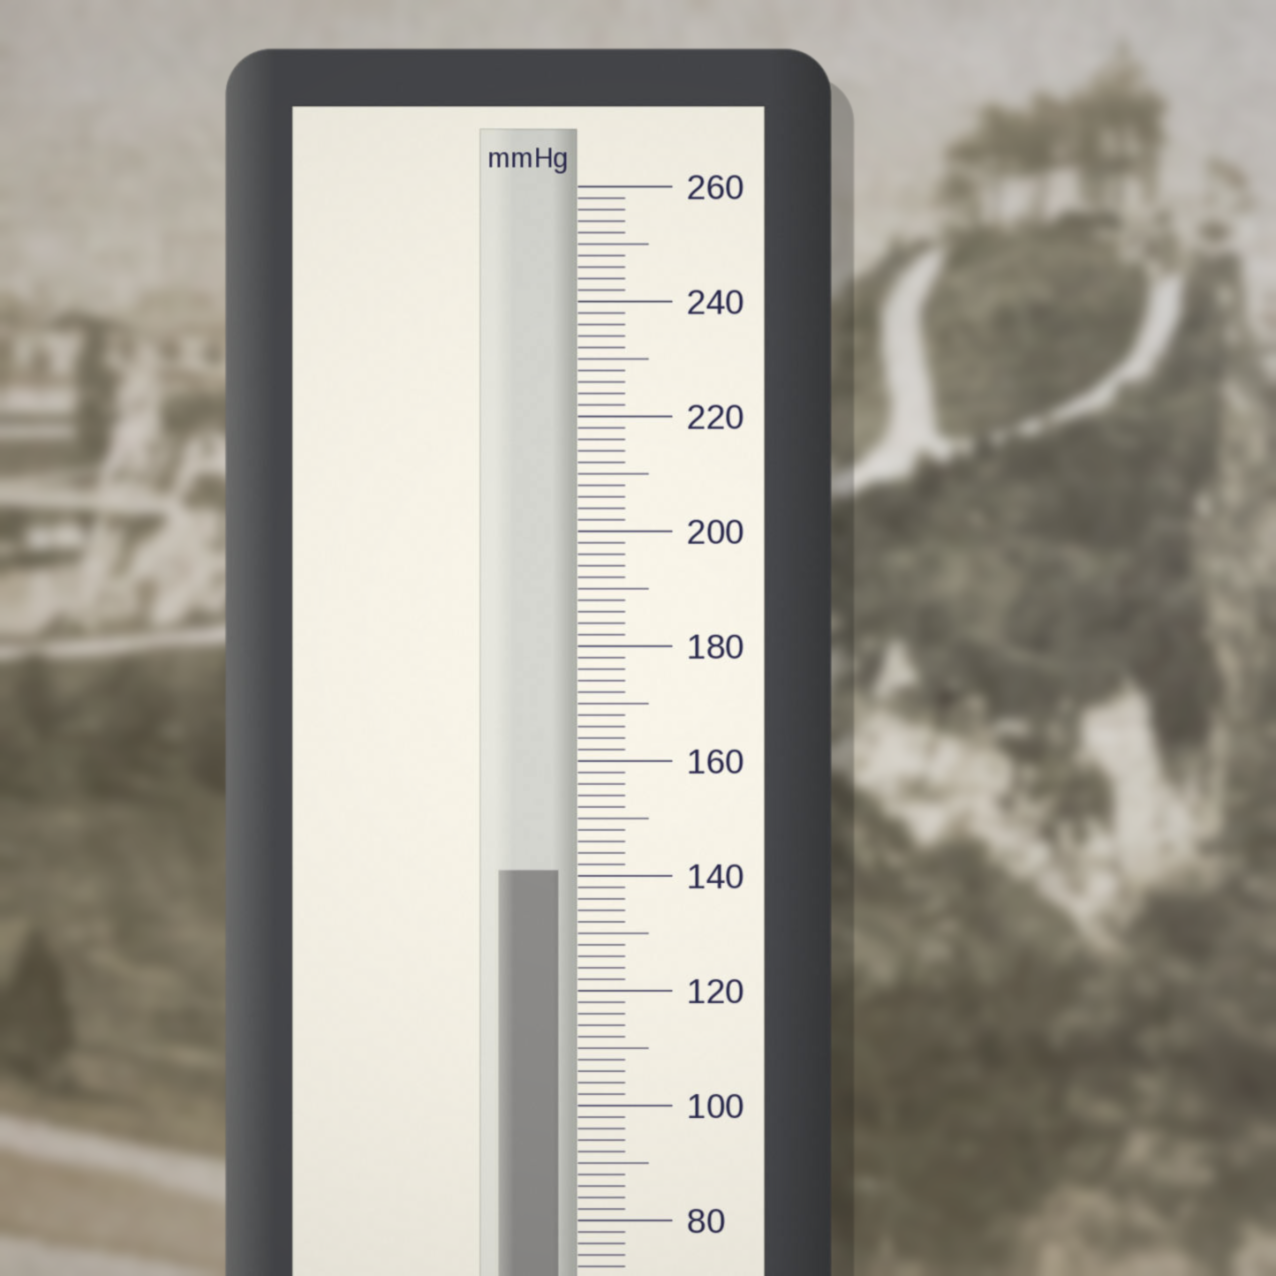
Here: 141 mmHg
